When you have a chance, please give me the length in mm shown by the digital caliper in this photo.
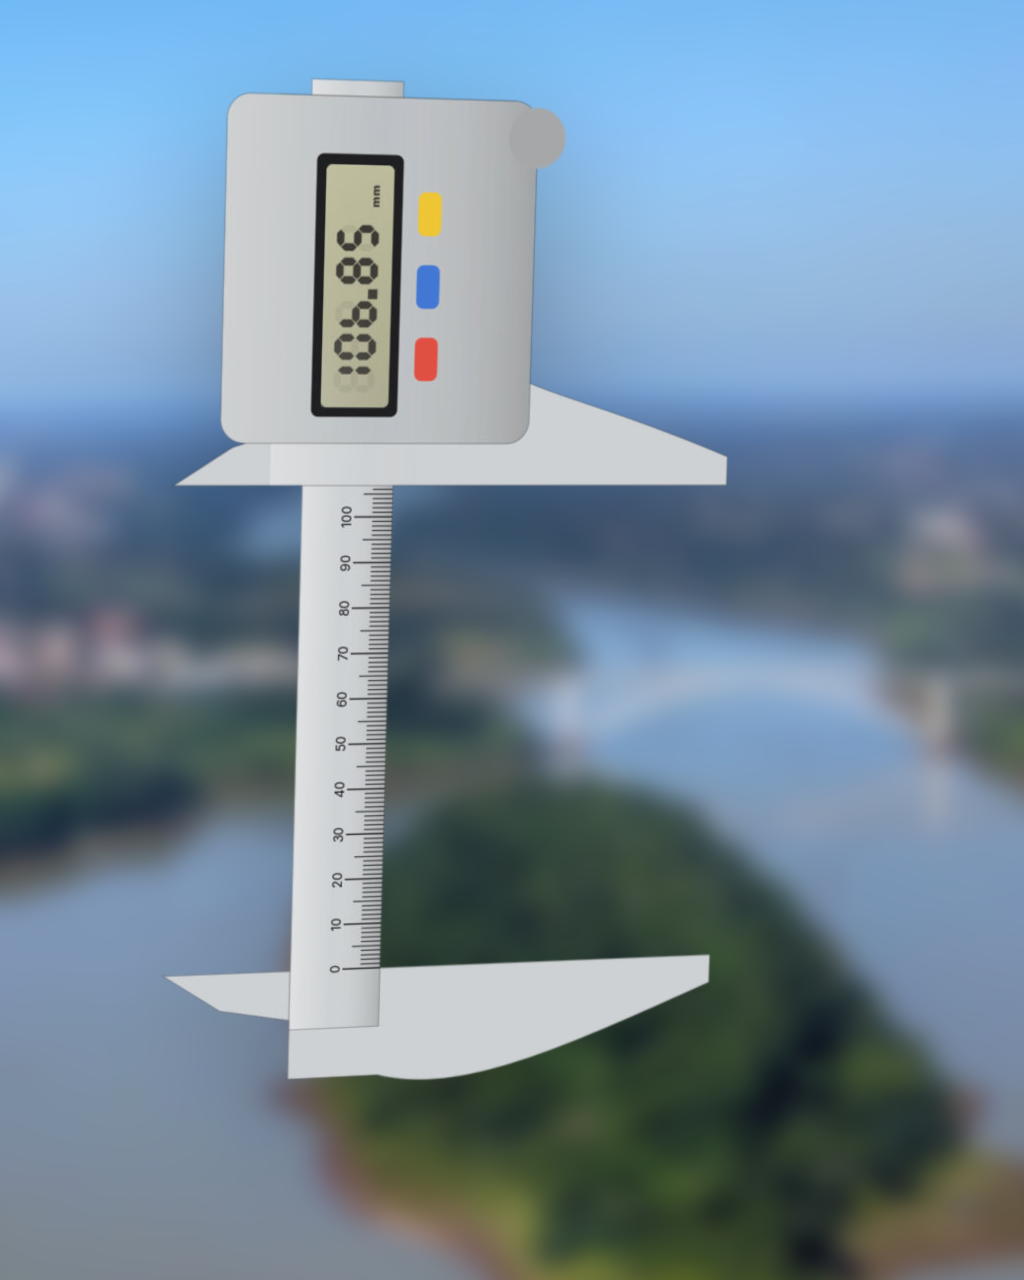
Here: 106.85 mm
